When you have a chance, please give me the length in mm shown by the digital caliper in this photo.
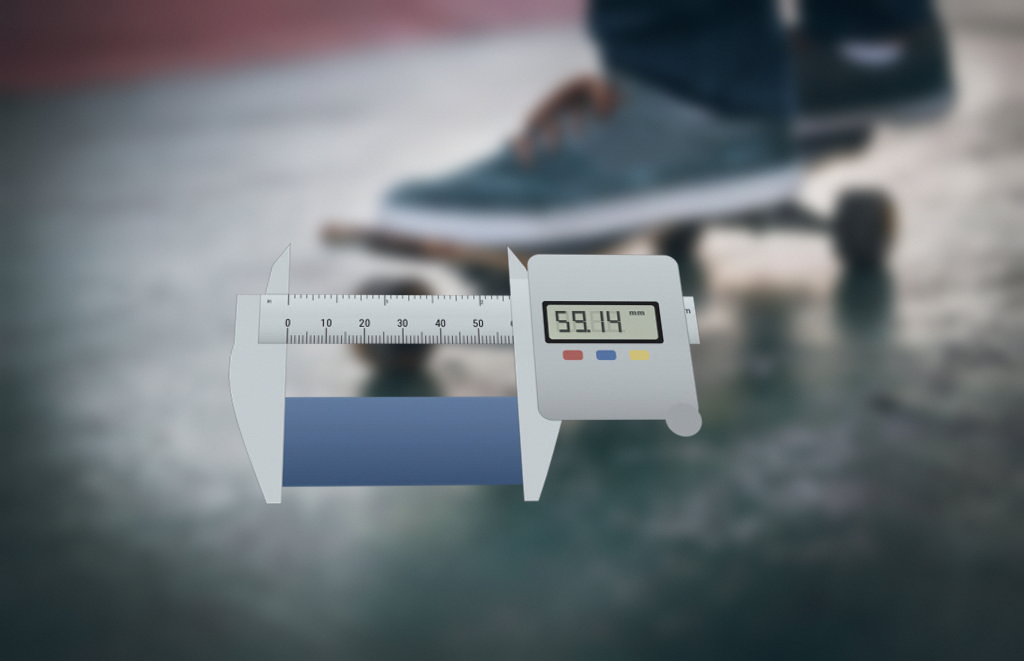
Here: 59.14 mm
